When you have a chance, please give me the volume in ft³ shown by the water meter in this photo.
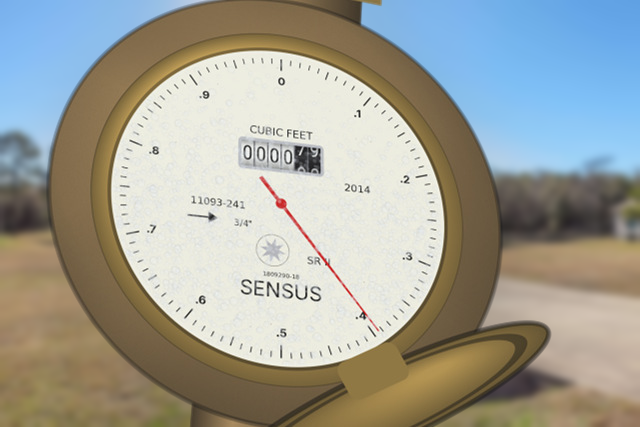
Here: 79.39 ft³
